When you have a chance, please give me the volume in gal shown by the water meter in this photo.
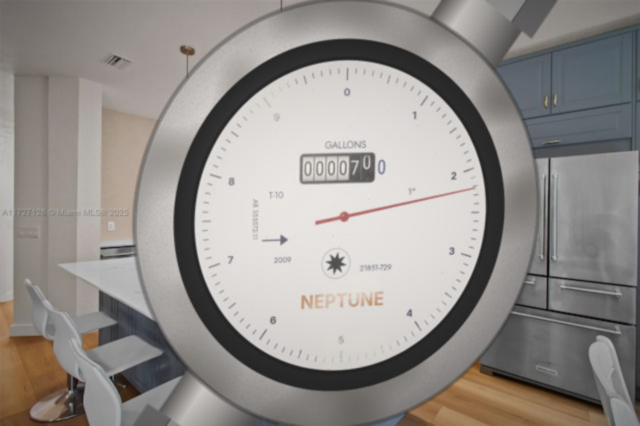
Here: 702.2 gal
